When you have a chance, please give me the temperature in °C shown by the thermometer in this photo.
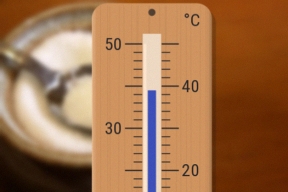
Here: 39 °C
